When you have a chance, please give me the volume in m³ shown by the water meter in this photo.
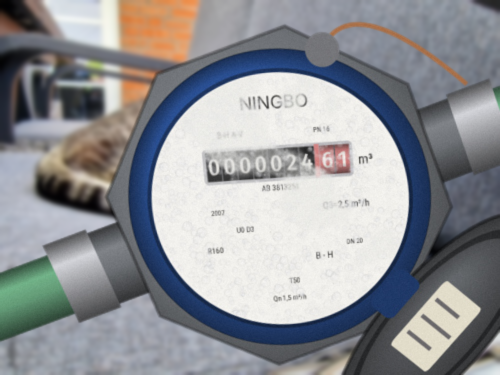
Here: 24.61 m³
